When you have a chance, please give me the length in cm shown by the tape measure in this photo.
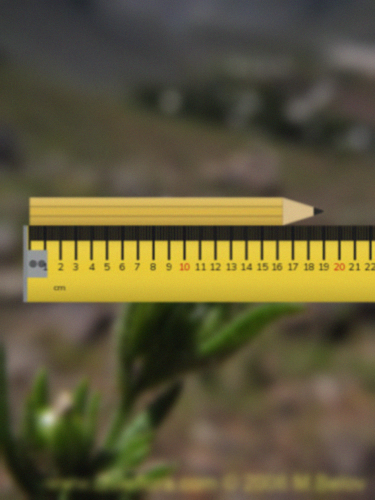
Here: 19 cm
